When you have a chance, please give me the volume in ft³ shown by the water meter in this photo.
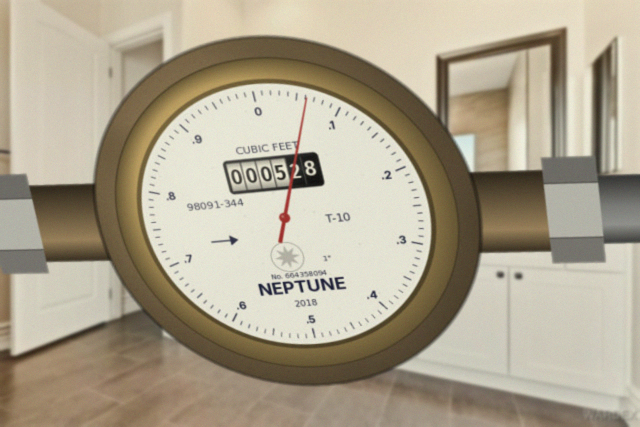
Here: 528.06 ft³
